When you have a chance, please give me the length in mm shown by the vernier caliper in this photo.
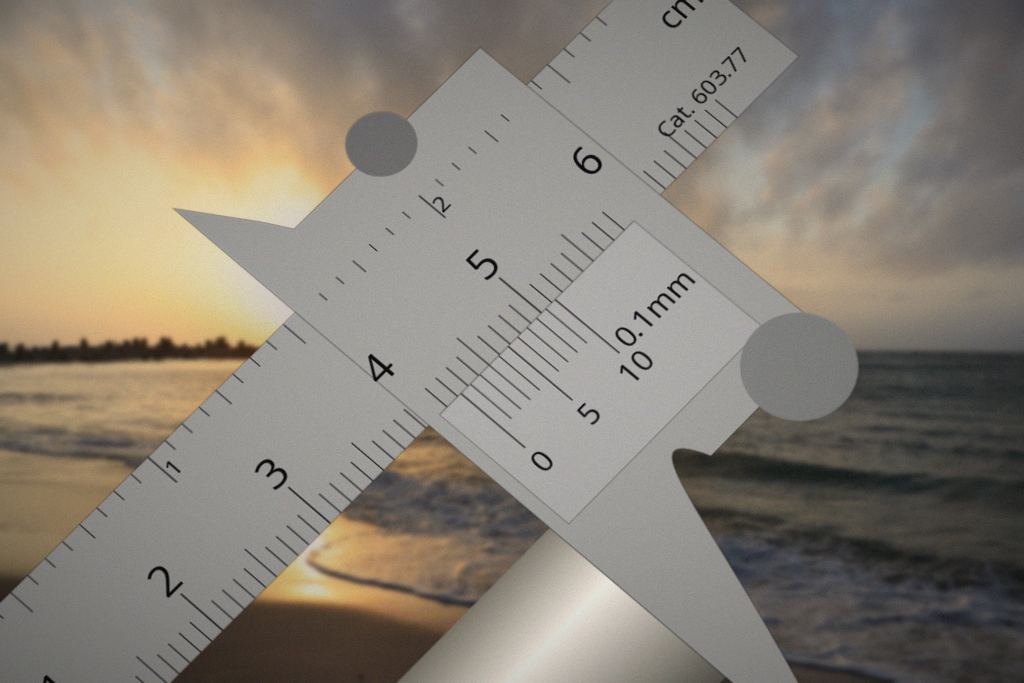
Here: 42.3 mm
